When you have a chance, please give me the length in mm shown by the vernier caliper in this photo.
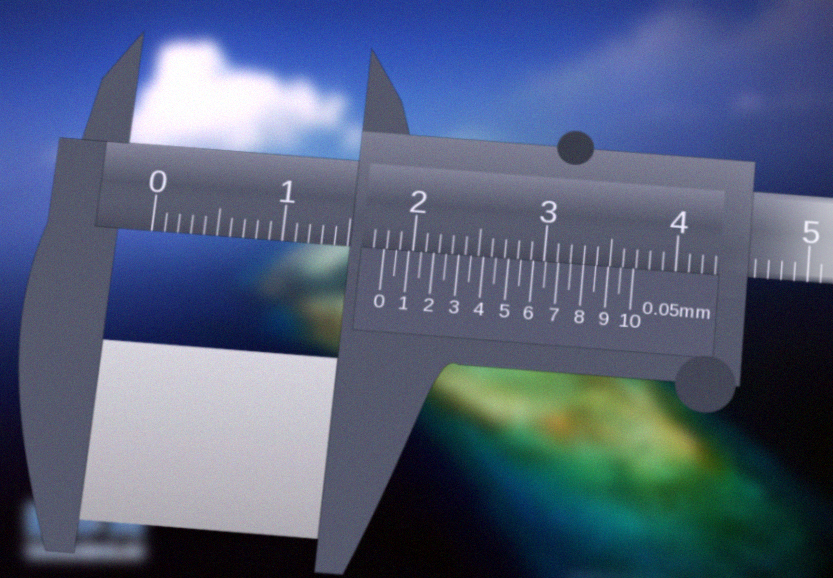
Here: 17.8 mm
